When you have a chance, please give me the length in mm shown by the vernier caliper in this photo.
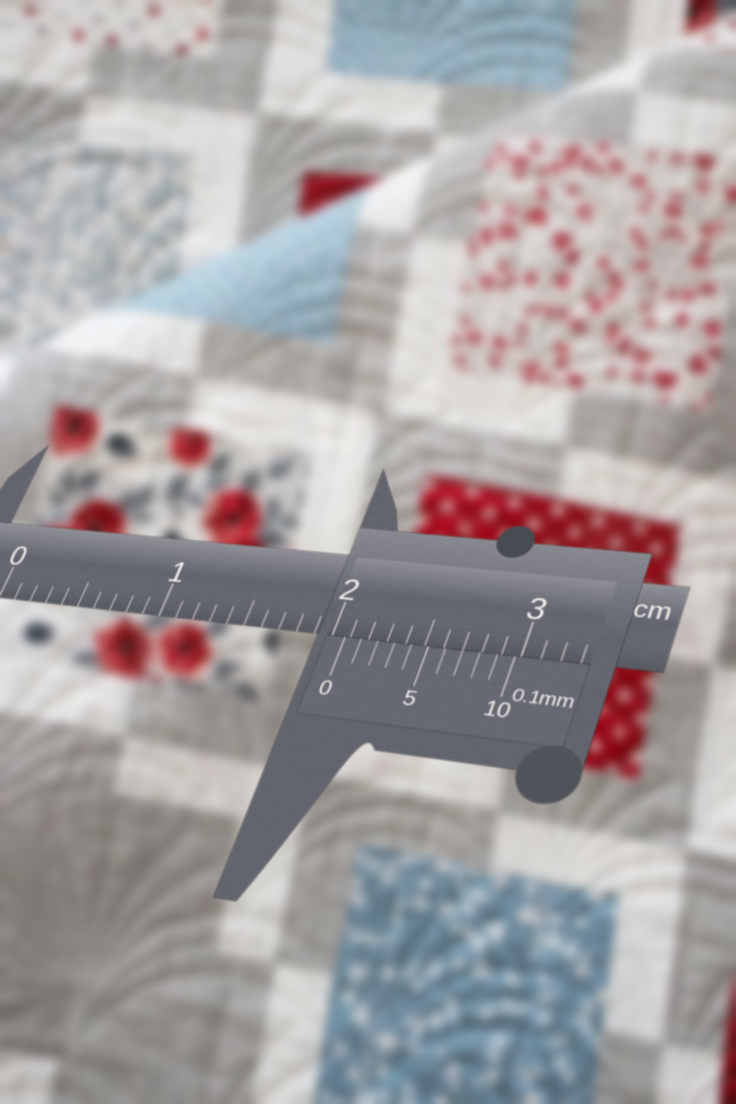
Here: 20.7 mm
